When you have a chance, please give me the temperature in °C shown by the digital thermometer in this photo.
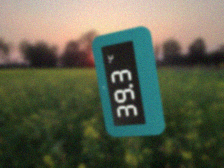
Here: 39.3 °C
